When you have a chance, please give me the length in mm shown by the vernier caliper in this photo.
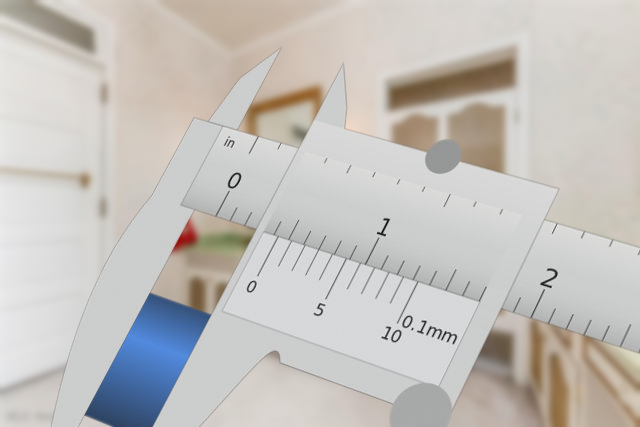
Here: 4.3 mm
